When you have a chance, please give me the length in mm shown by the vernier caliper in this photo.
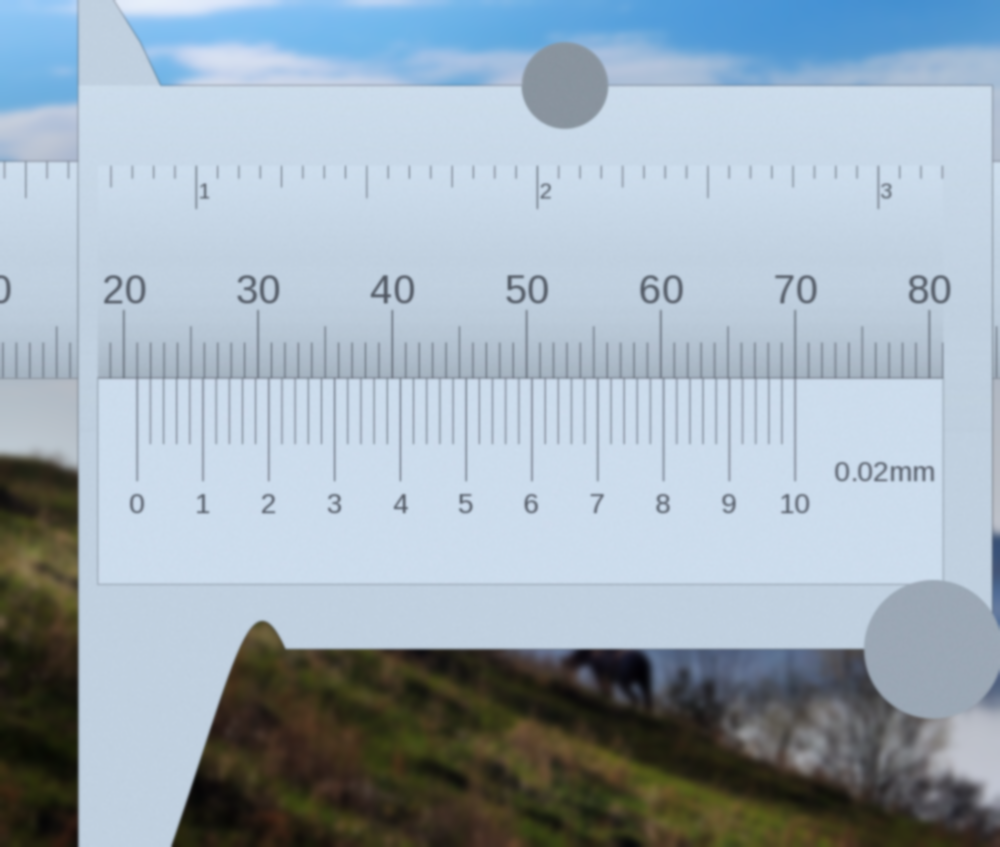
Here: 21.0 mm
